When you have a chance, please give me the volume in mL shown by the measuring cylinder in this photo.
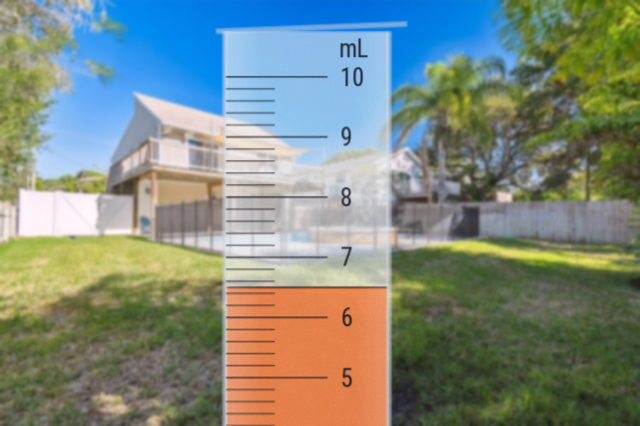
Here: 6.5 mL
